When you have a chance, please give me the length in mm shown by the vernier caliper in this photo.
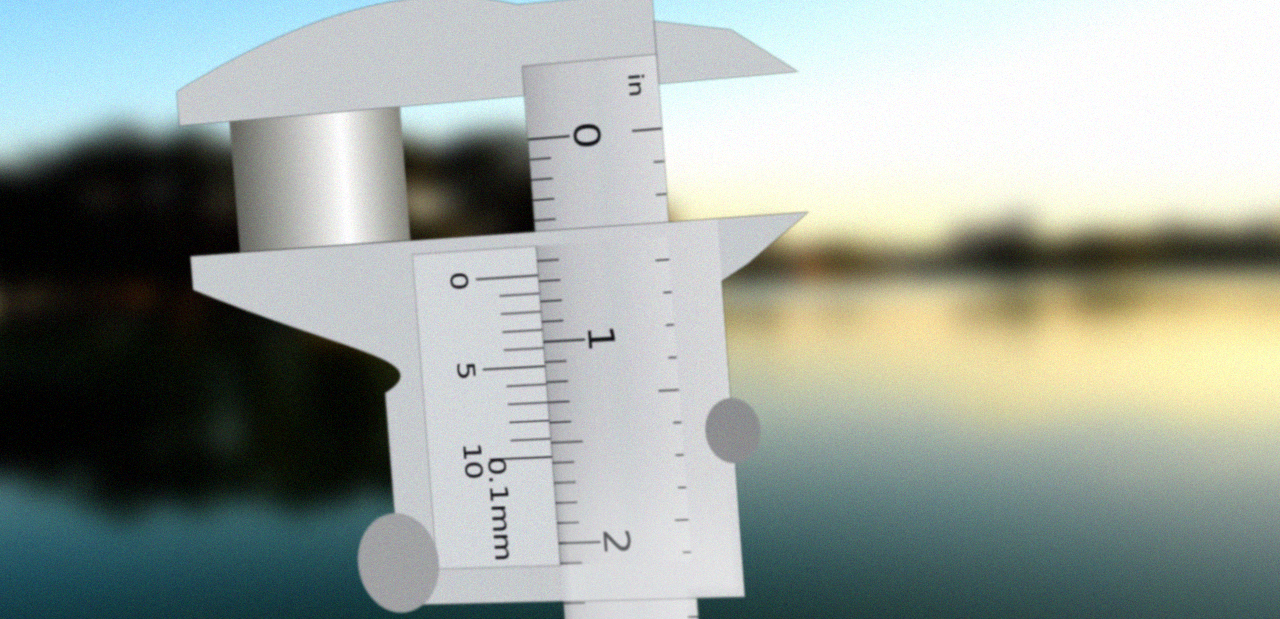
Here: 6.7 mm
